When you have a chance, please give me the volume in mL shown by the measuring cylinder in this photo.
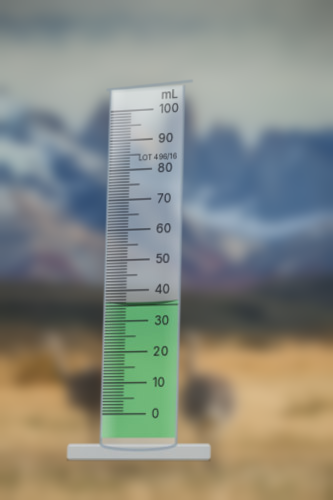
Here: 35 mL
